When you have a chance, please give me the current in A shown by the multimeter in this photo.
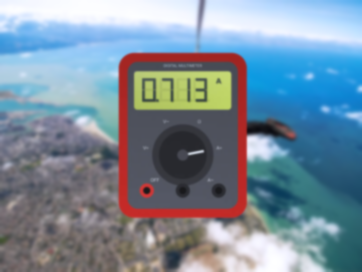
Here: 0.713 A
